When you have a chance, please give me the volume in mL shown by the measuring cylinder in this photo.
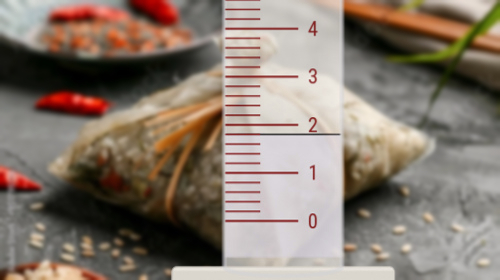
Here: 1.8 mL
